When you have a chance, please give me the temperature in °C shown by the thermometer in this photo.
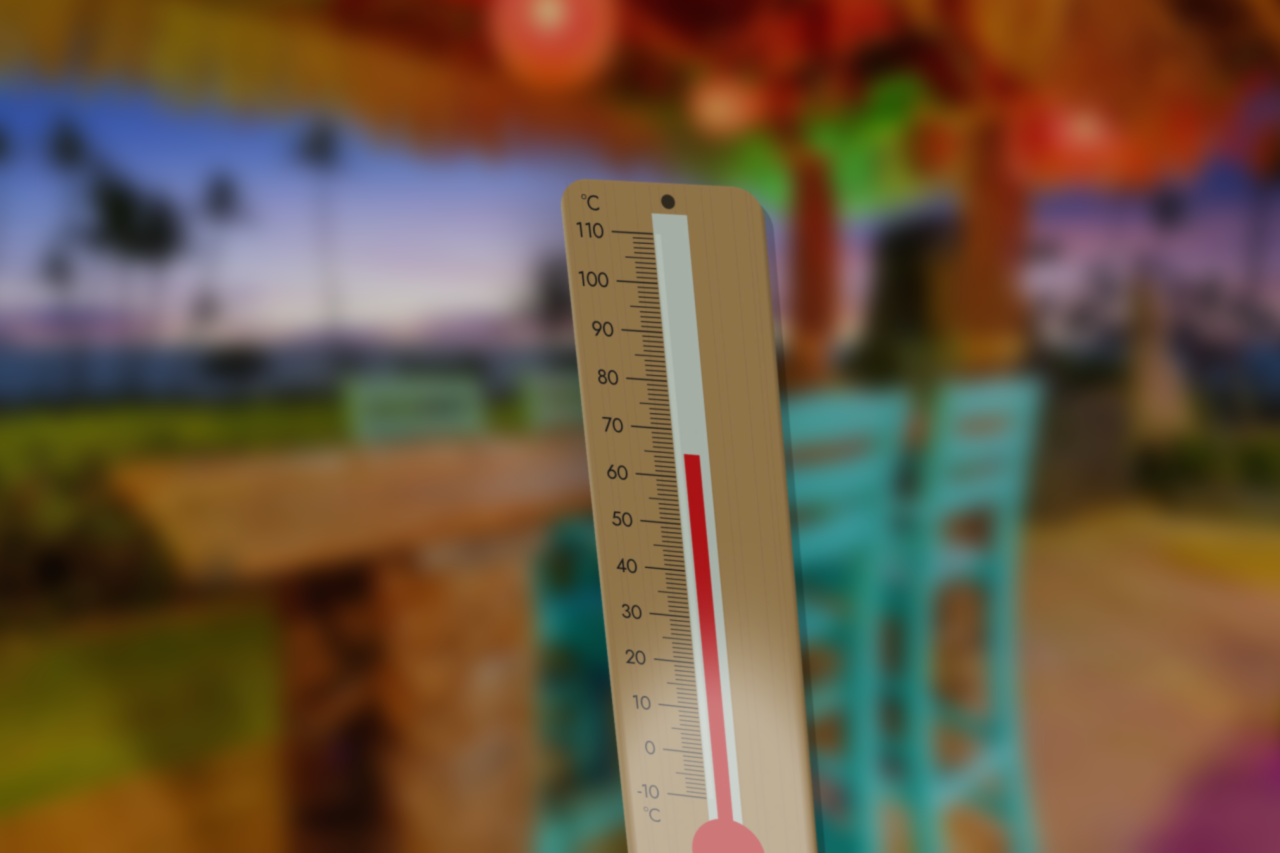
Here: 65 °C
